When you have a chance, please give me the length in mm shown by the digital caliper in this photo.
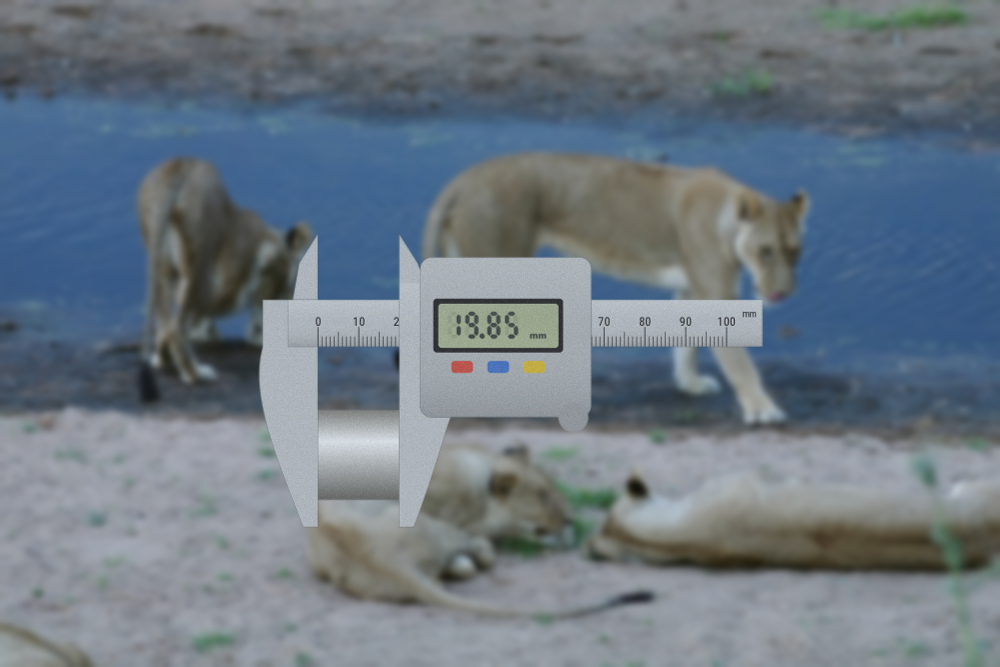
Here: 19.85 mm
